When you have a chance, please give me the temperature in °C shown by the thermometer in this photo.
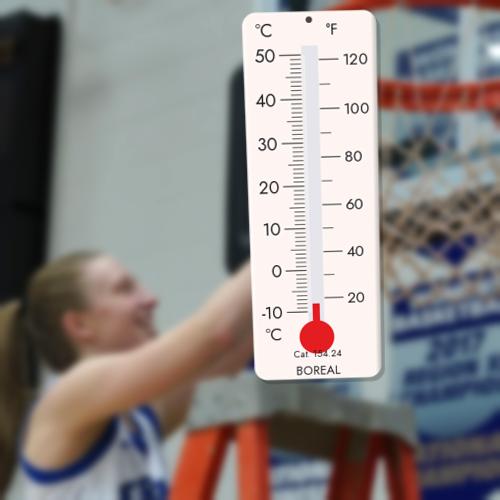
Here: -8 °C
